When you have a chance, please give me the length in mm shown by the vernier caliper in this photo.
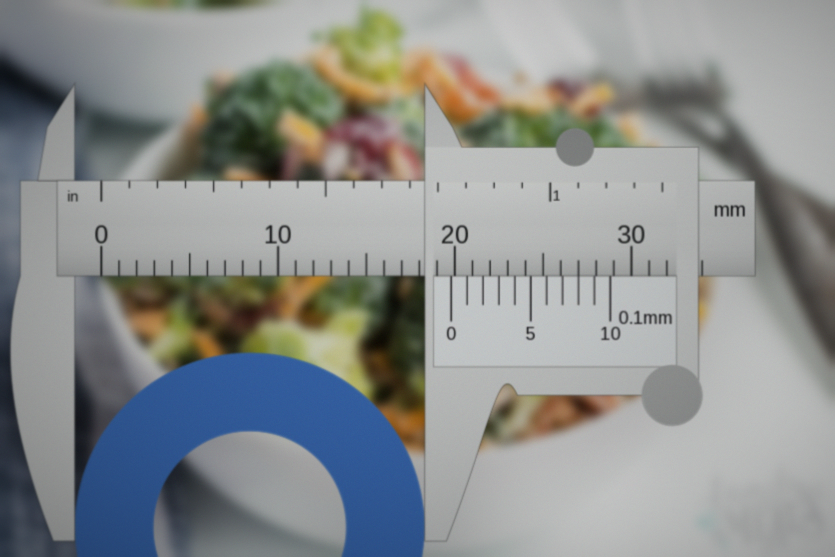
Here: 19.8 mm
